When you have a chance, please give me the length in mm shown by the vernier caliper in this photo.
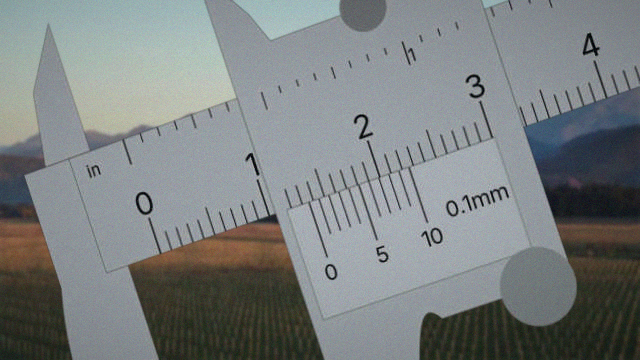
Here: 13.6 mm
